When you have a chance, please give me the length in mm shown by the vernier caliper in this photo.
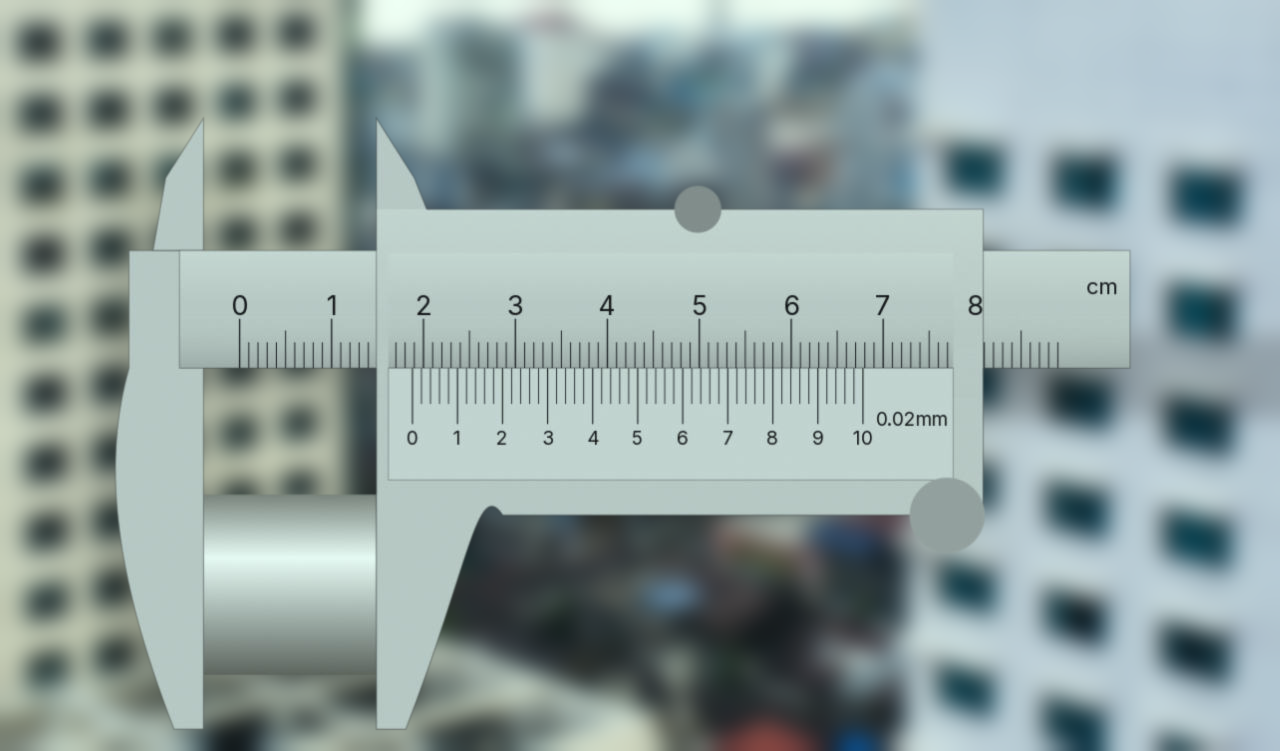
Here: 18.8 mm
